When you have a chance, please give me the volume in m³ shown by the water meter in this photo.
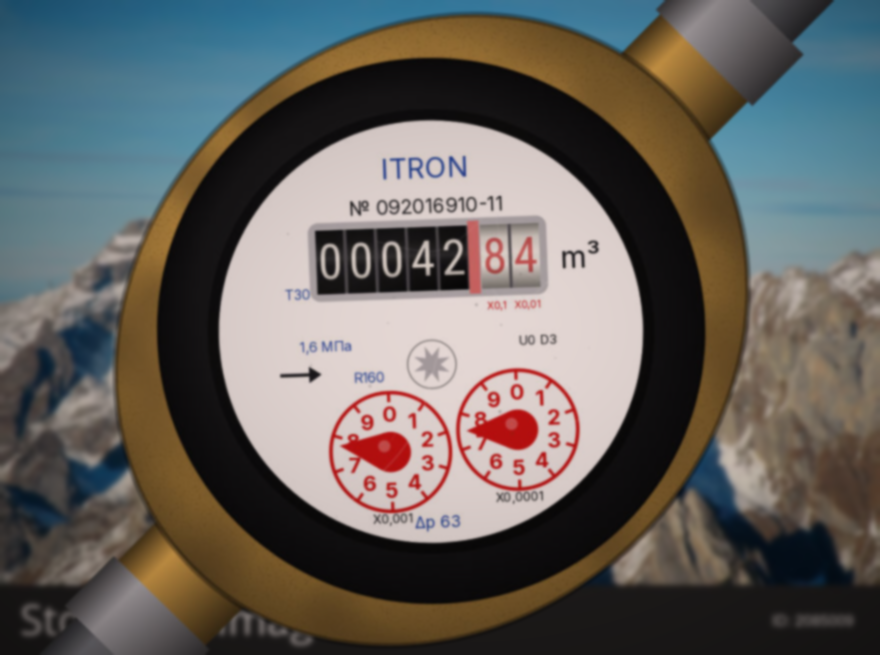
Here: 42.8477 m³
